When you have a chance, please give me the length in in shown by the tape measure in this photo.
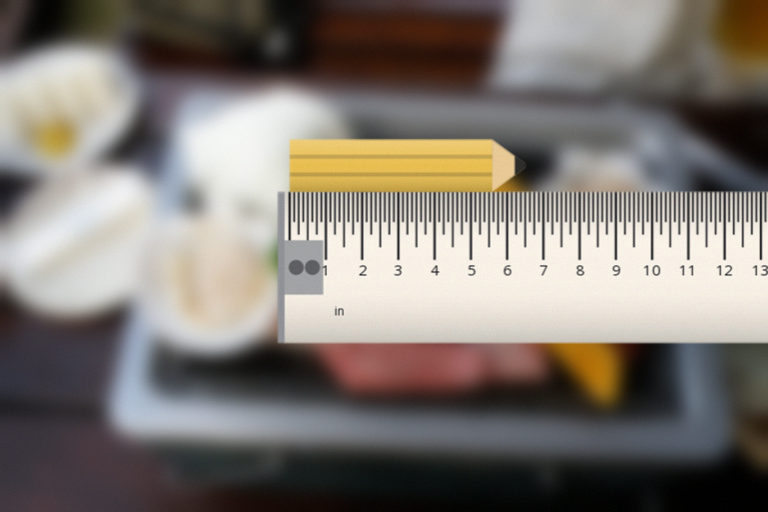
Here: 6.5 in
